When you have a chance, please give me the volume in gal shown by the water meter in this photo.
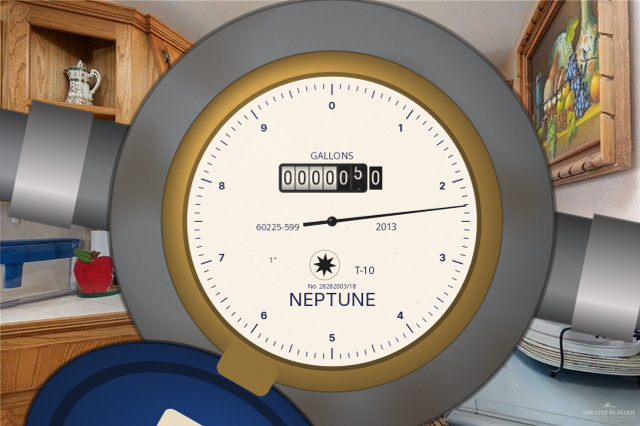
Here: 52.3 gal
